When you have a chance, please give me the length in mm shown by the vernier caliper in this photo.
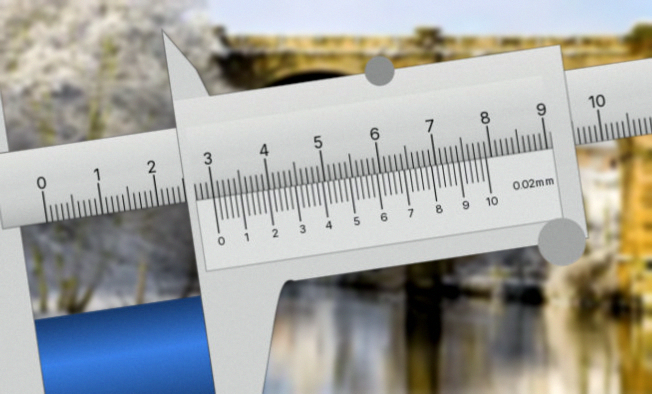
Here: 30.0 mm
